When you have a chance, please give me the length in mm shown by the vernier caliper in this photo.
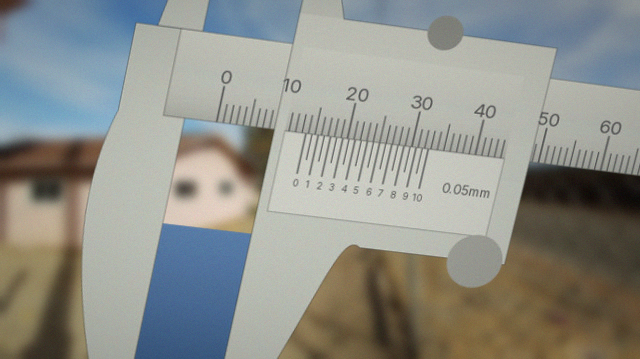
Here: 13.6 mm
